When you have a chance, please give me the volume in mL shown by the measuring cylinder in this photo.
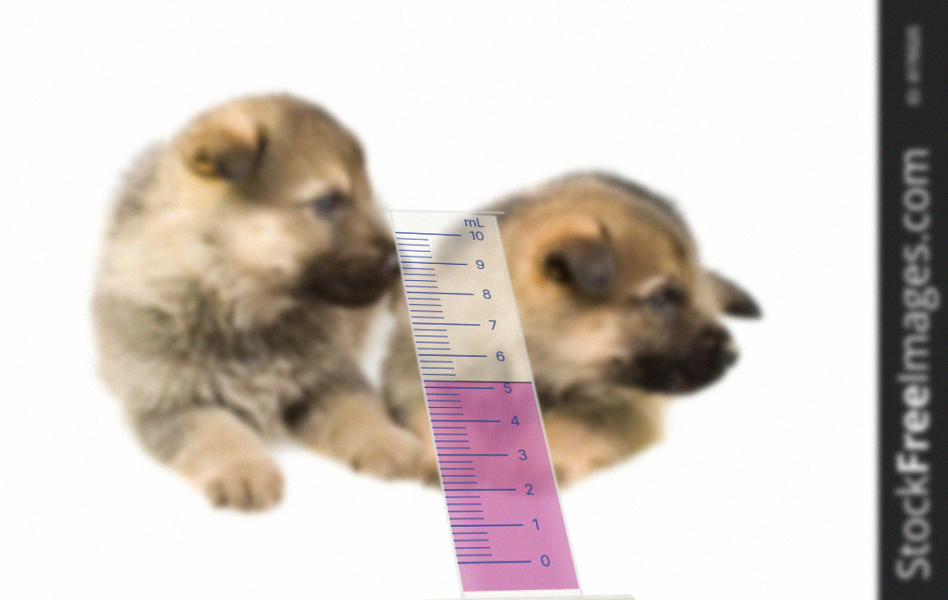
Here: 5.2 mL
